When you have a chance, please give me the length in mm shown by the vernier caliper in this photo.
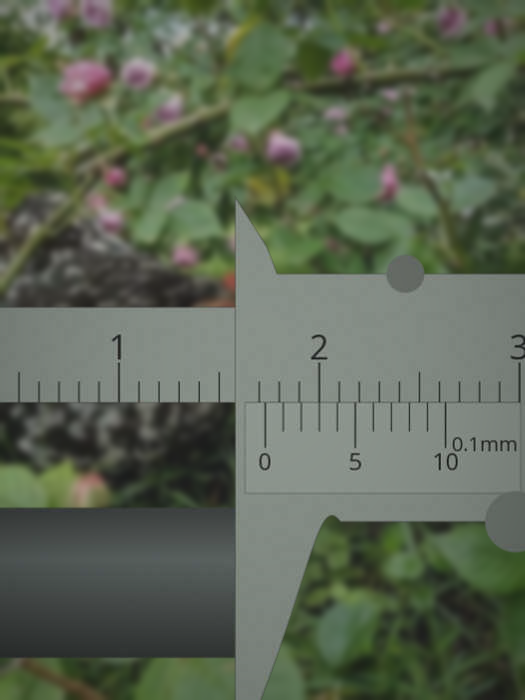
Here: 17.3 mm
